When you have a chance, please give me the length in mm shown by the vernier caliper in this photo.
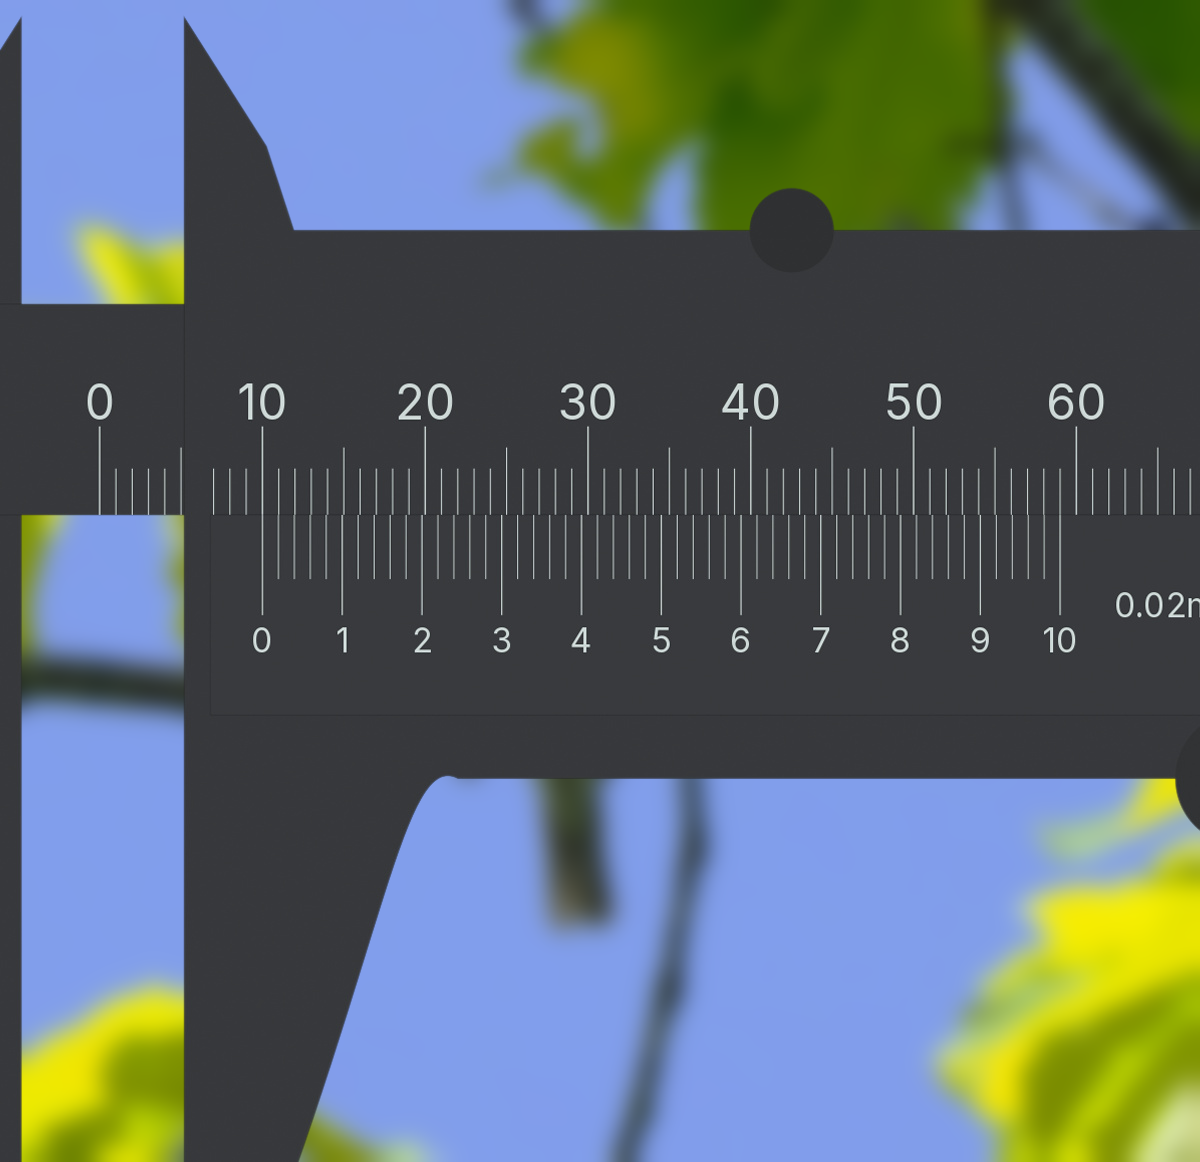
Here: 10.0 mm
